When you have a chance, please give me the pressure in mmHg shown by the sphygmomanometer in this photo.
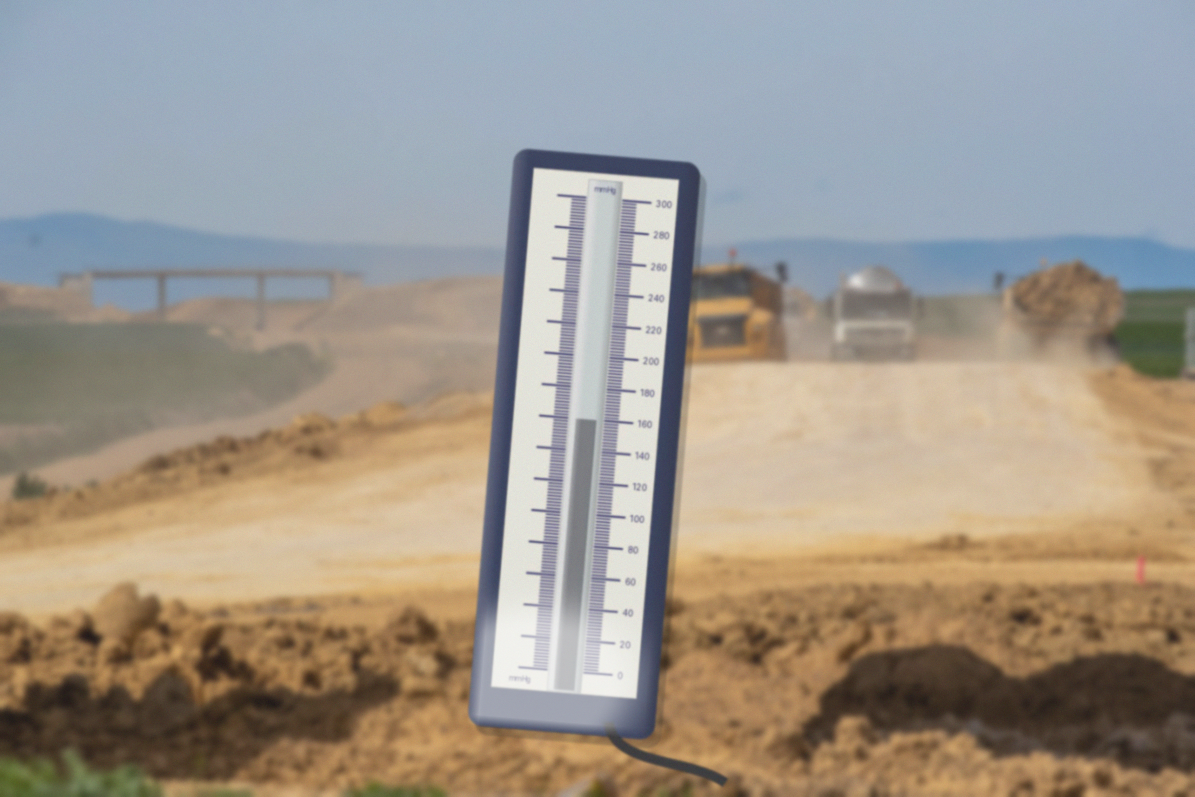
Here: 160 mmHg
